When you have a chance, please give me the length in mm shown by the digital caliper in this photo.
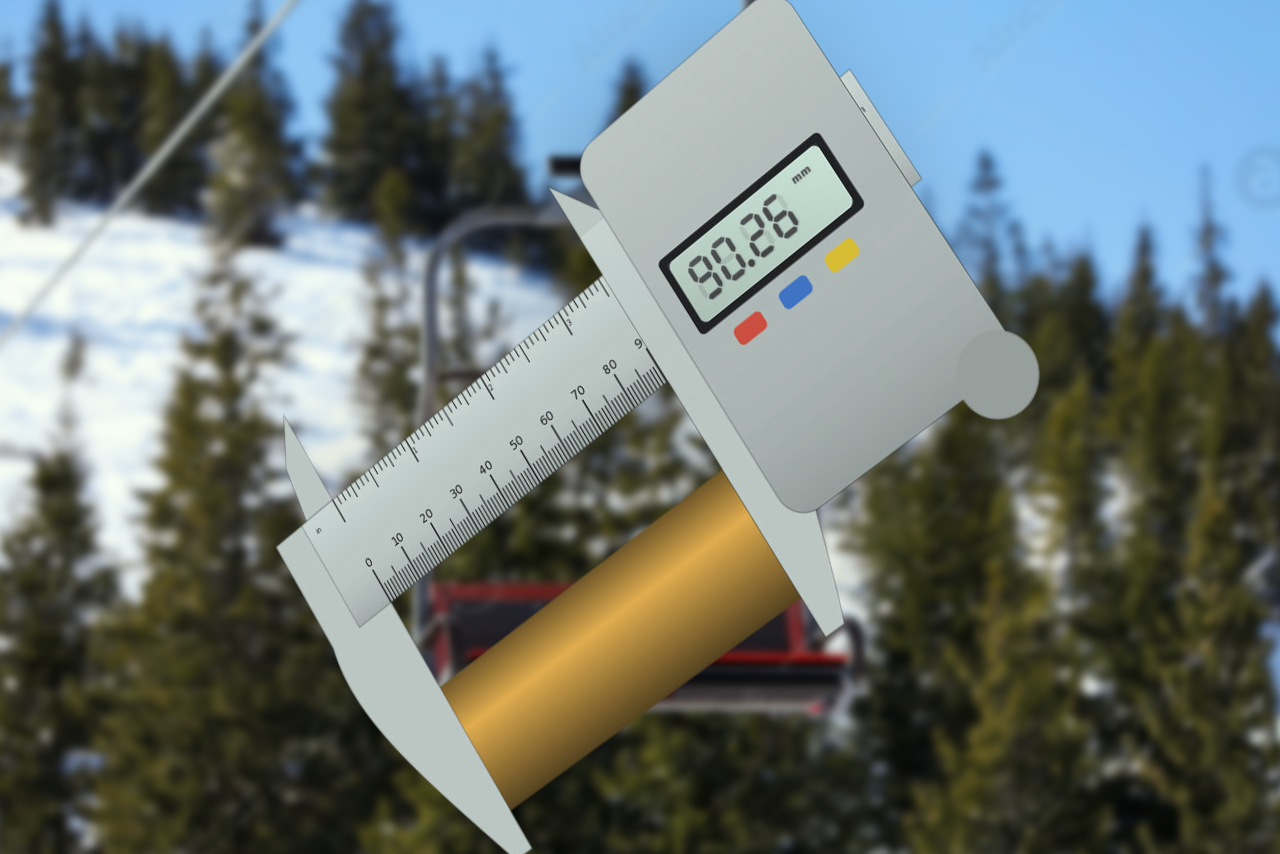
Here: 90.26 mm
